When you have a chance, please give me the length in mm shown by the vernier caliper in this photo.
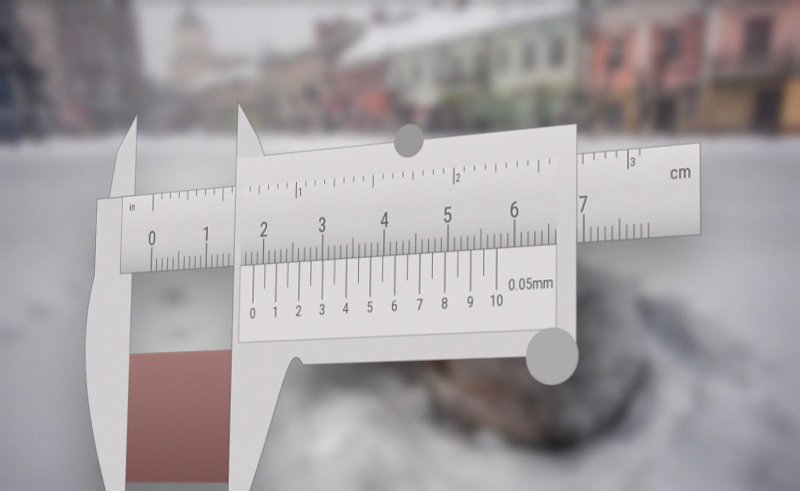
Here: 18.4 mm
